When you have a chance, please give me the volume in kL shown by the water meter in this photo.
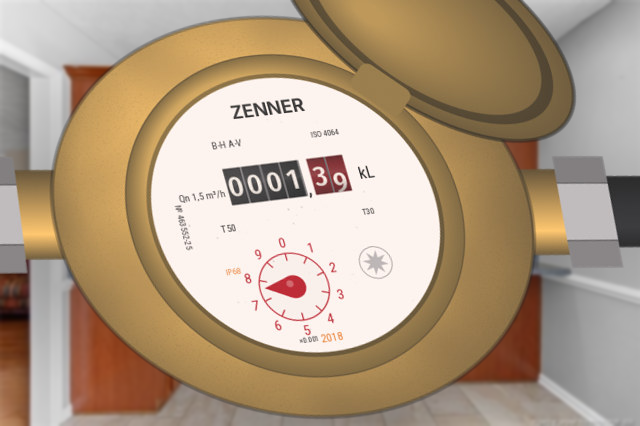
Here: 1.387 kL
